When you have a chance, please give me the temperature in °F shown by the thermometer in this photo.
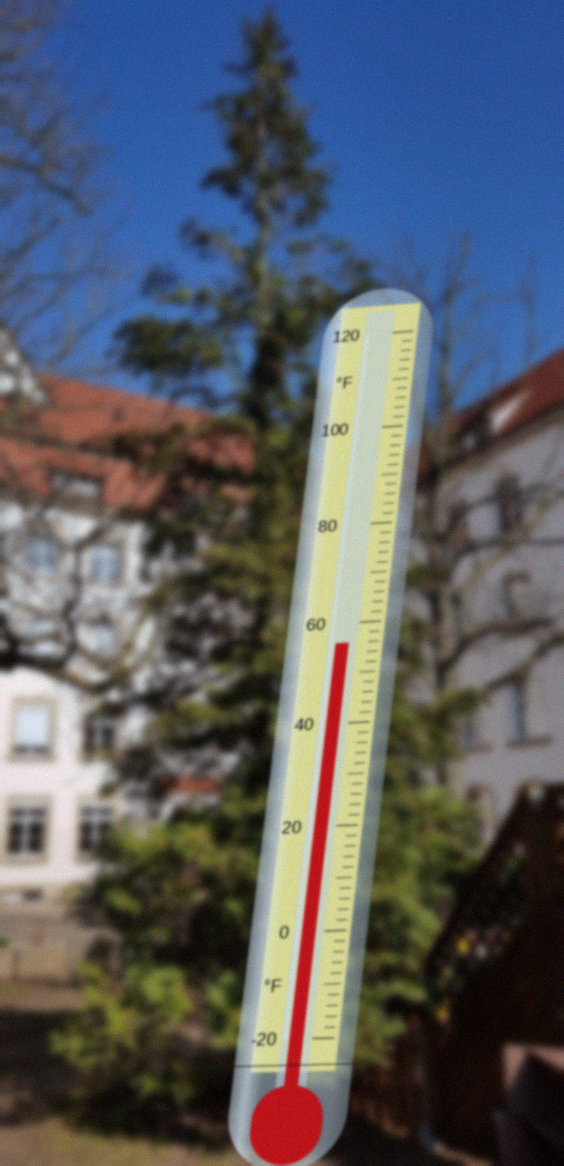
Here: 56 °F
